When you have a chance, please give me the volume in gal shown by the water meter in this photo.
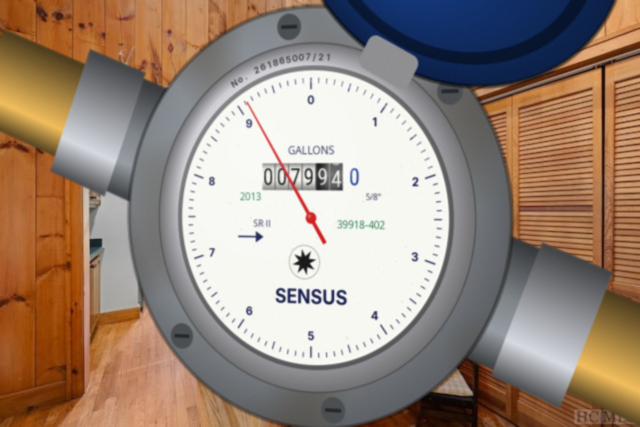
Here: 79939.1 gal
